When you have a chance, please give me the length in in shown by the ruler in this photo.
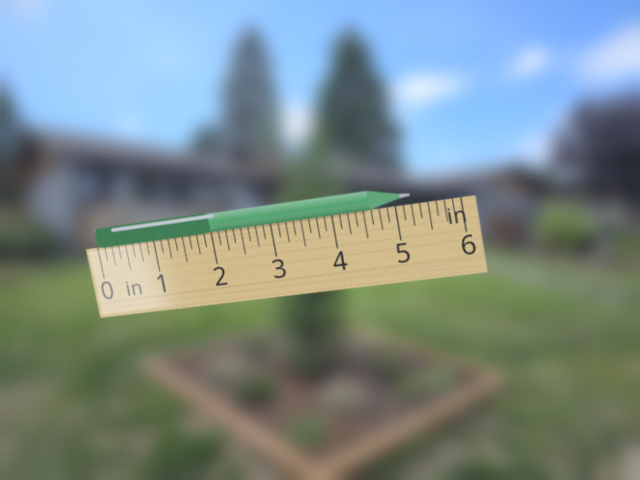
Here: 5.25 in
